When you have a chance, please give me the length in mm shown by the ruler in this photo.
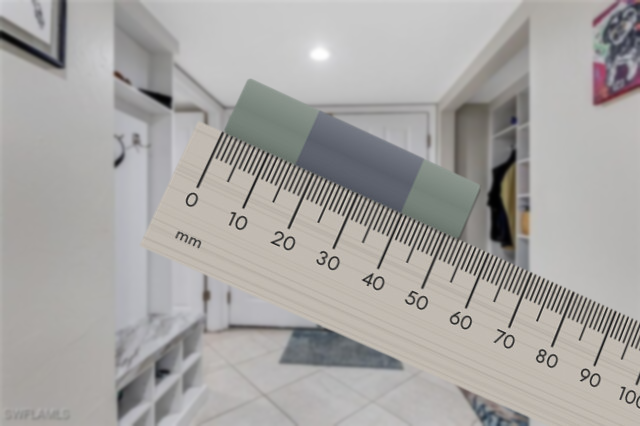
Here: 53 mm
